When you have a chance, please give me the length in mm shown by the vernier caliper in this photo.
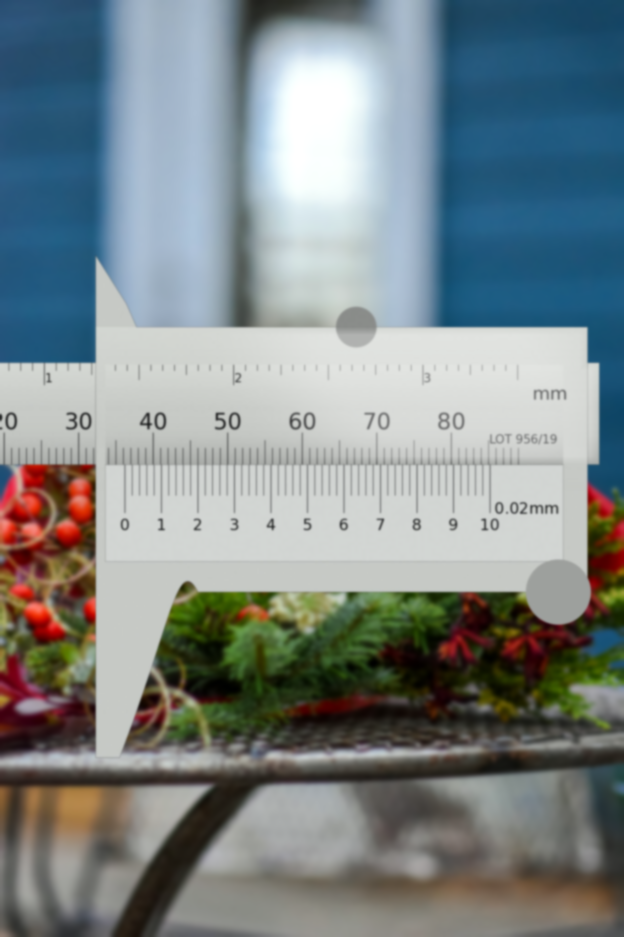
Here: 36.2 mm
